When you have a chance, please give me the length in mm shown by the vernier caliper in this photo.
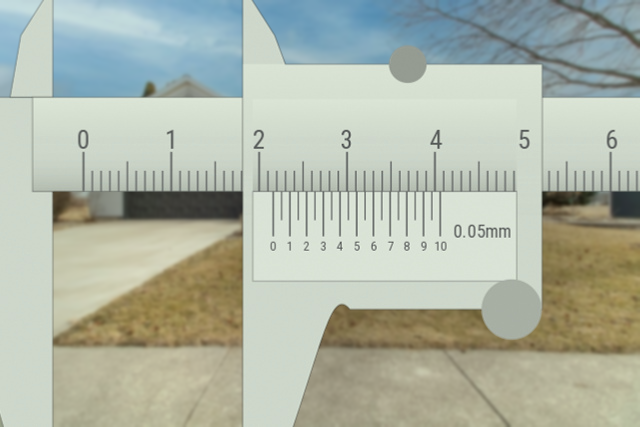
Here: 21.6 mm
